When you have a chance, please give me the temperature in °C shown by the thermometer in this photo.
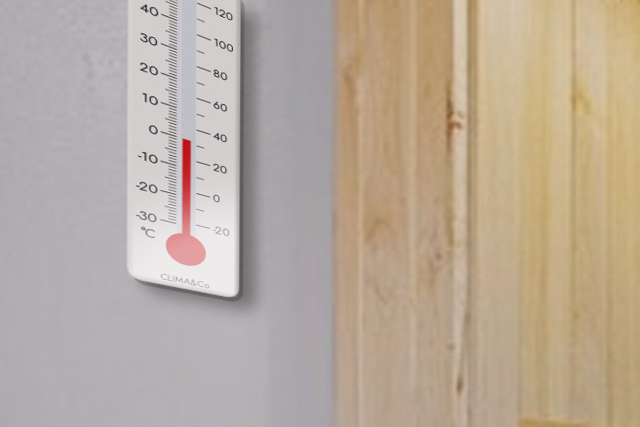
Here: 0 °C
